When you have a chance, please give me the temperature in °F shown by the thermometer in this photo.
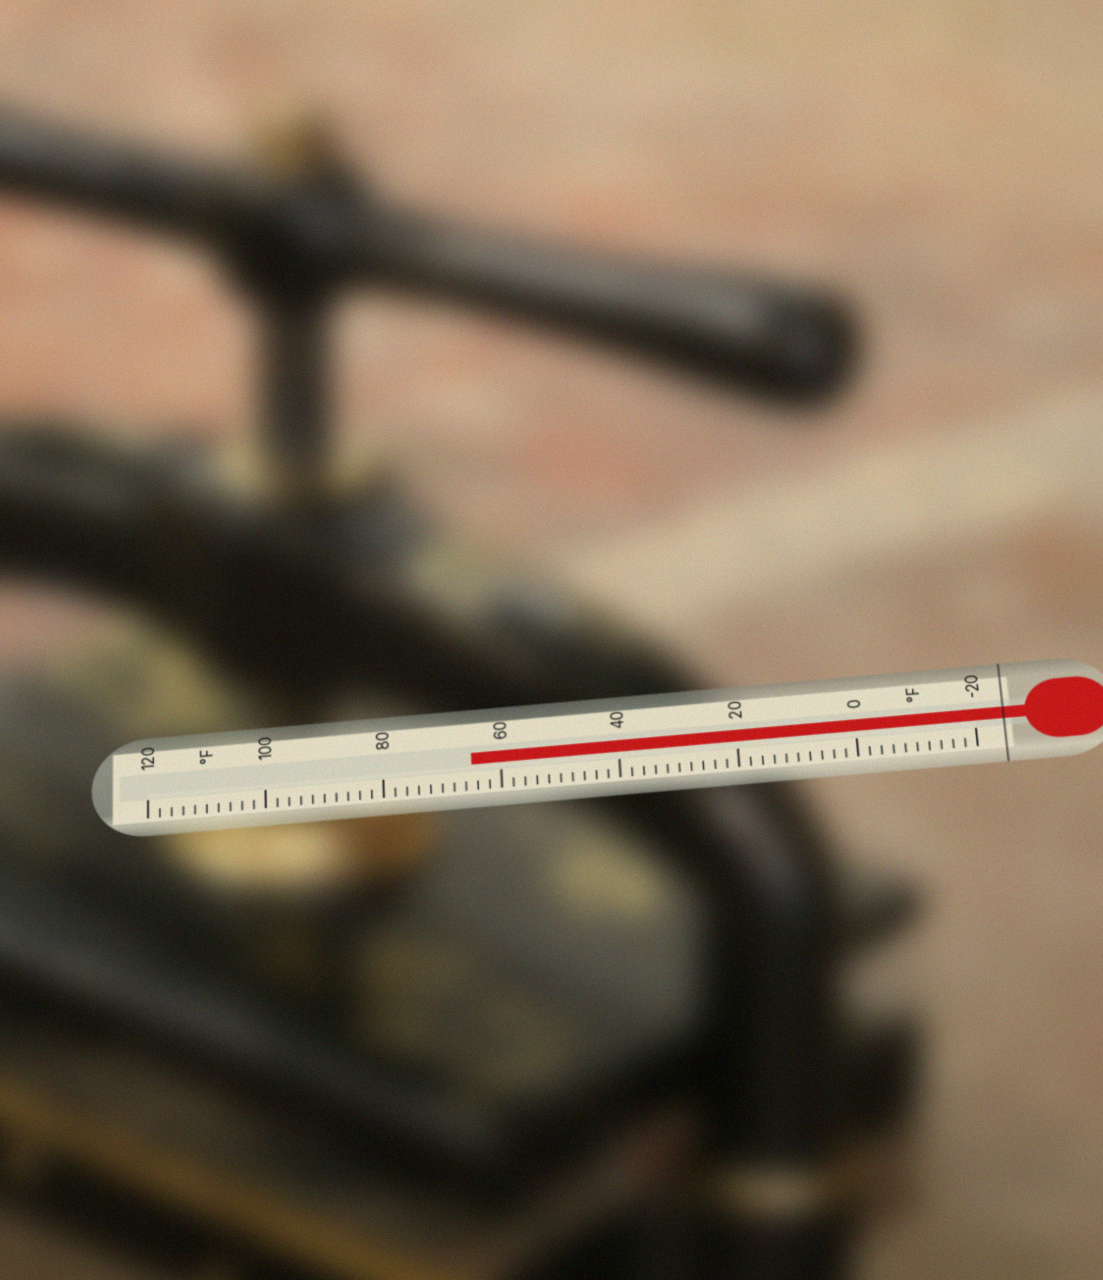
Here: 65 °F
